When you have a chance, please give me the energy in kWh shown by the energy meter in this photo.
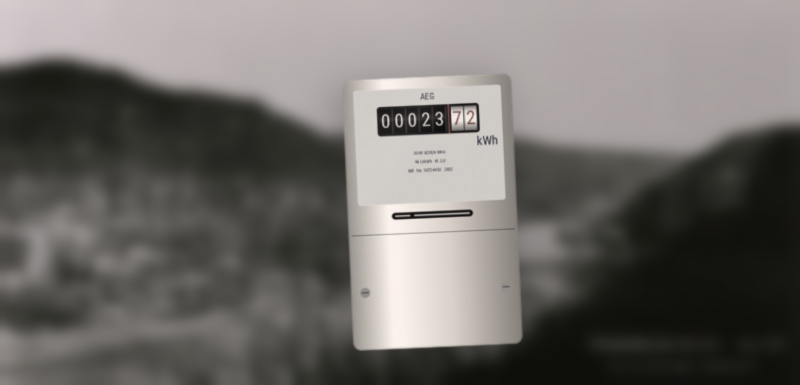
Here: 23.72 kWh
